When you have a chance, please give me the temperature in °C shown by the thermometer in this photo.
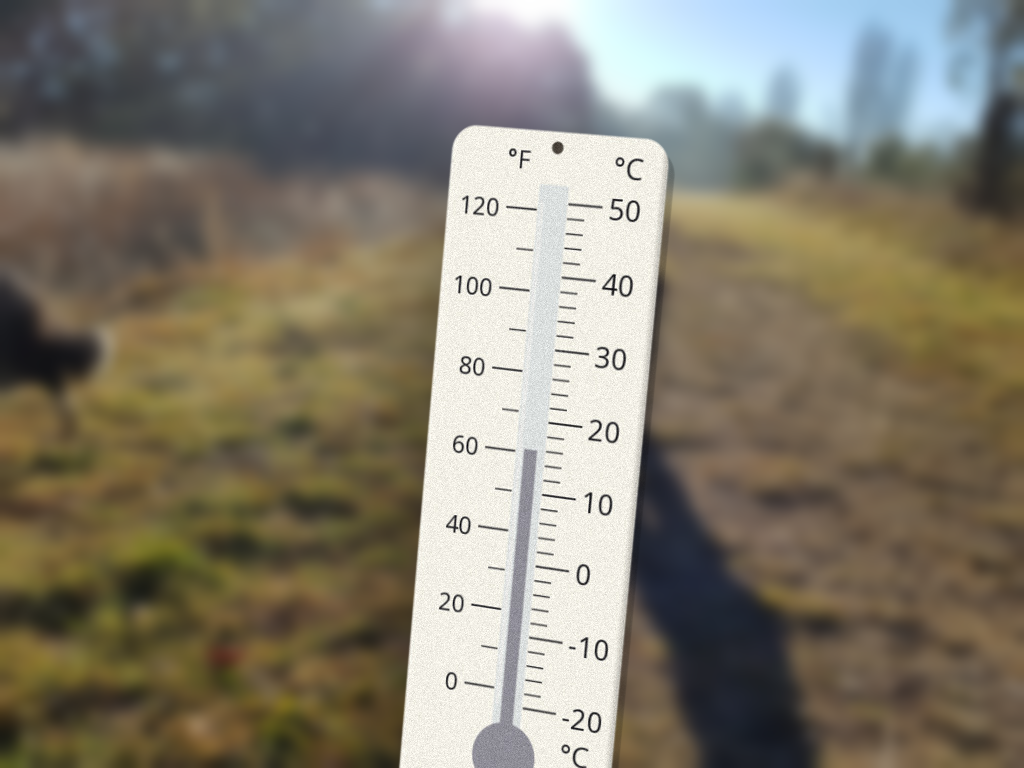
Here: 16 °C
